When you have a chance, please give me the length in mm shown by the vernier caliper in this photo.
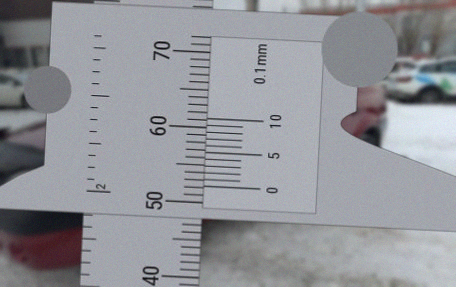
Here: 52.2 mm
